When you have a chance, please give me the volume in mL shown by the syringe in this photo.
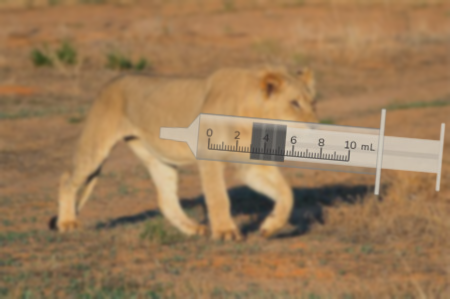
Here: 3 mL
